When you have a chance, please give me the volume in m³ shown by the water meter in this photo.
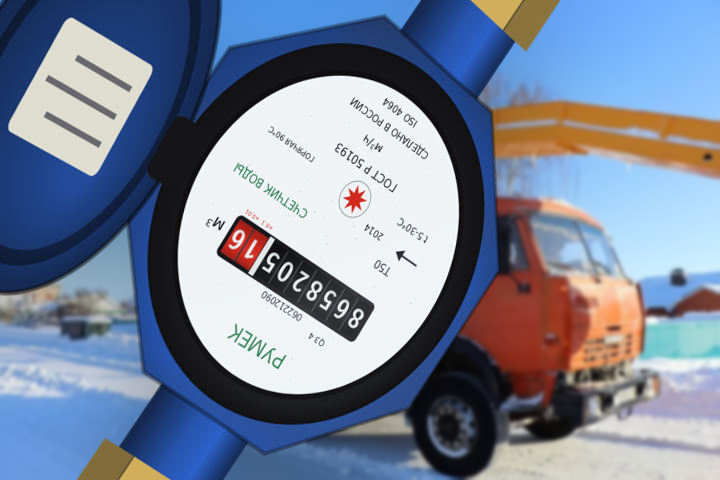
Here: 8658205.16 m³
